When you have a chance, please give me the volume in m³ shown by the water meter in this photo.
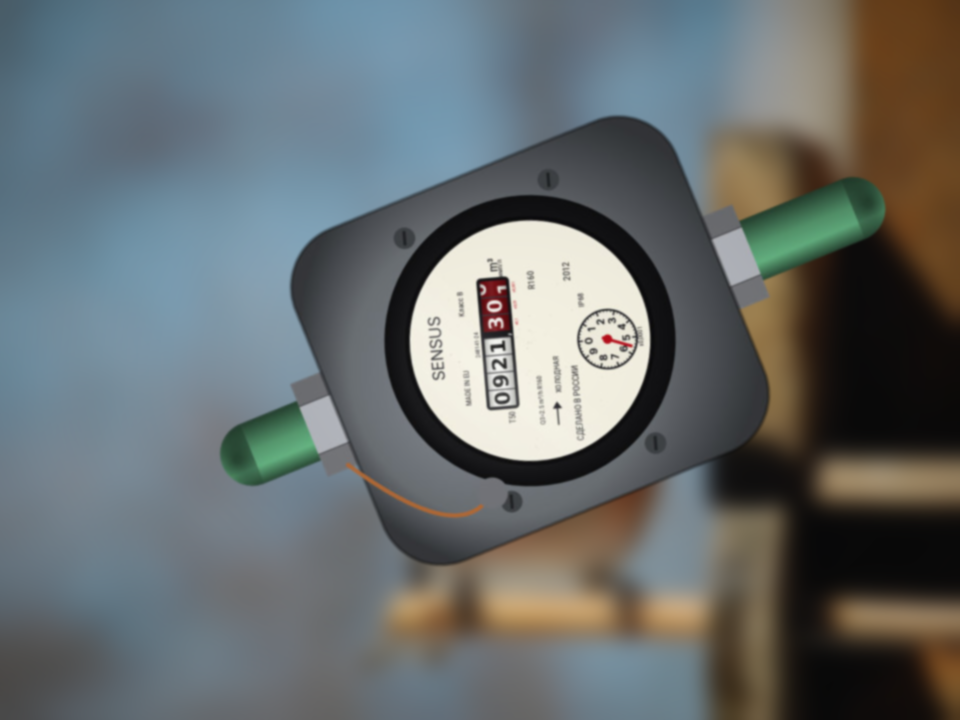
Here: 921.3005 m³
